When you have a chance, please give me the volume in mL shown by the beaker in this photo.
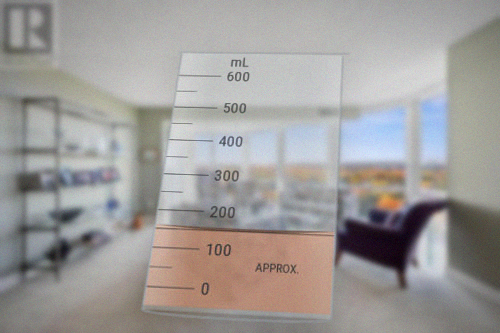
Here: 150 mL
